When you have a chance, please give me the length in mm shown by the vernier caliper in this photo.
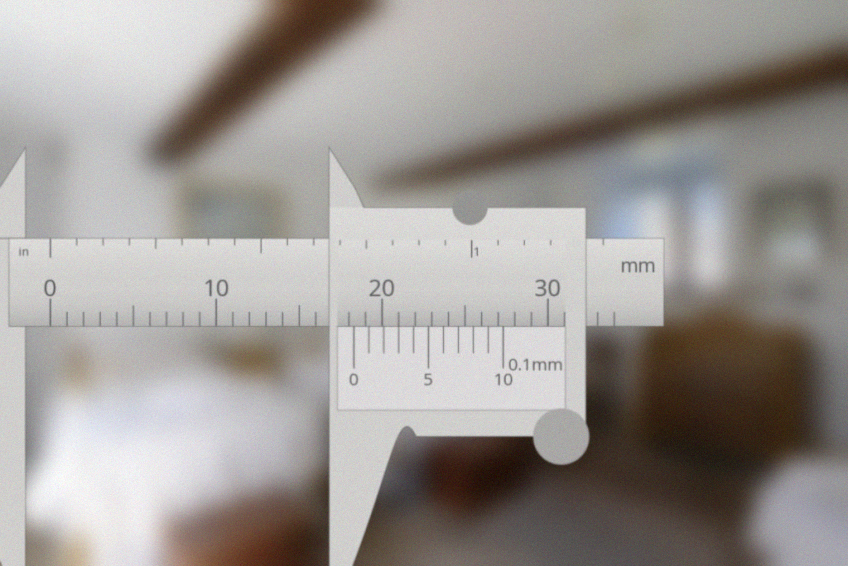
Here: 18.3 mm
